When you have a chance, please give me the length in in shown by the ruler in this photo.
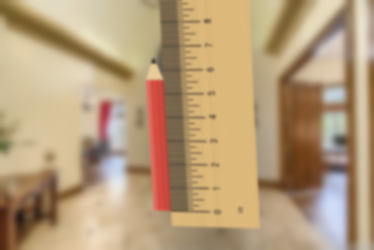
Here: 6.5 in
